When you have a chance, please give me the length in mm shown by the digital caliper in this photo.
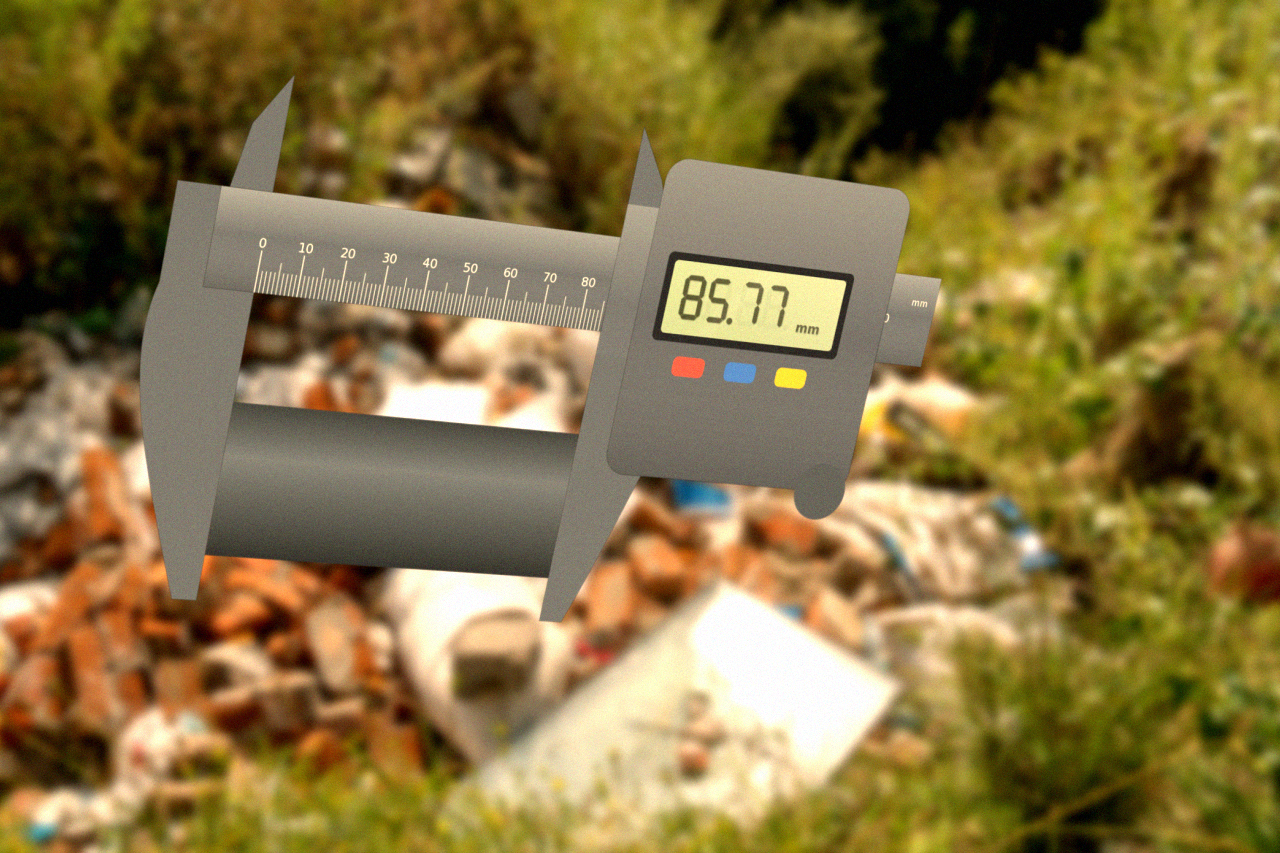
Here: 85.77 mm
